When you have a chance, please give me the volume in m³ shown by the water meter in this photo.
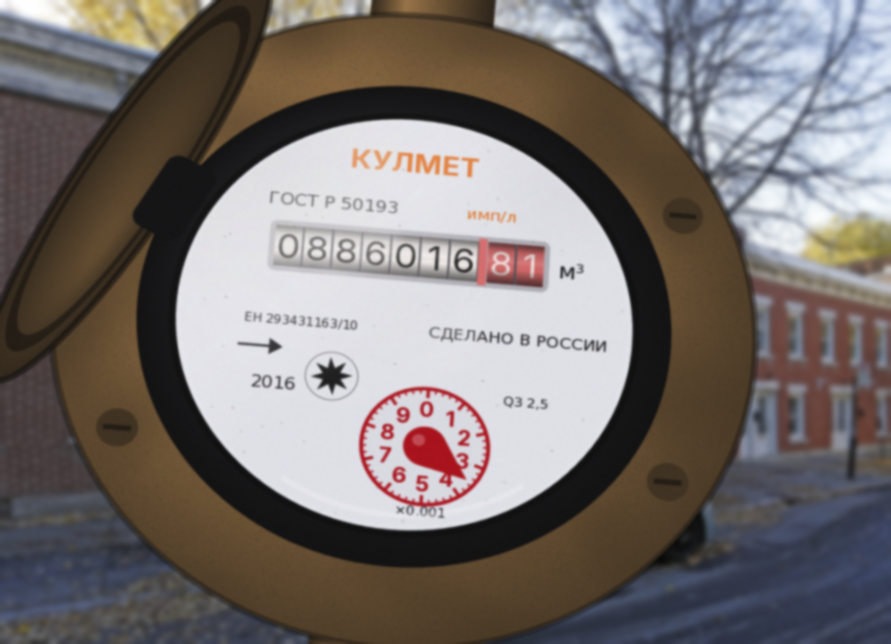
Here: 886016.813 m³
